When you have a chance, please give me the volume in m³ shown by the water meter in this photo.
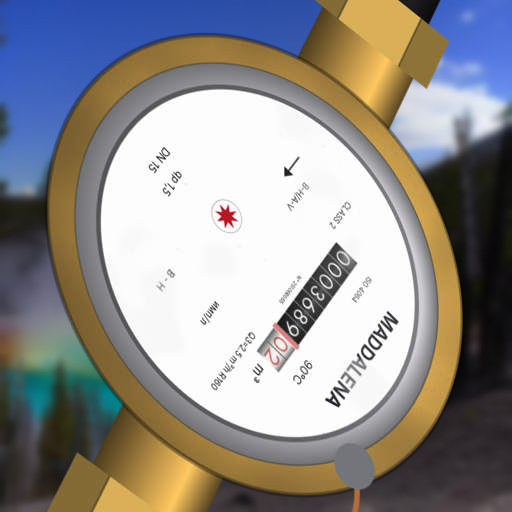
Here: 3689.02 m³
